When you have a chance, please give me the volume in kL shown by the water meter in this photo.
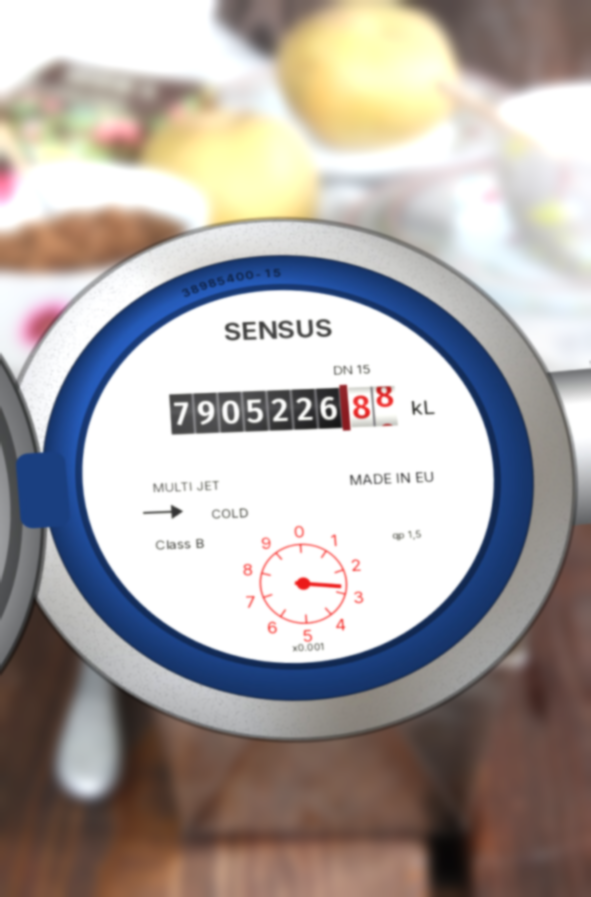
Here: 7905226.882 kL
